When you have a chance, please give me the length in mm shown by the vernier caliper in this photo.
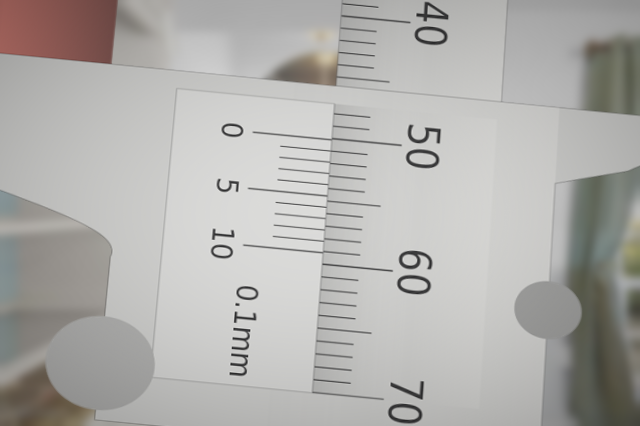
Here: 50.1 mm
